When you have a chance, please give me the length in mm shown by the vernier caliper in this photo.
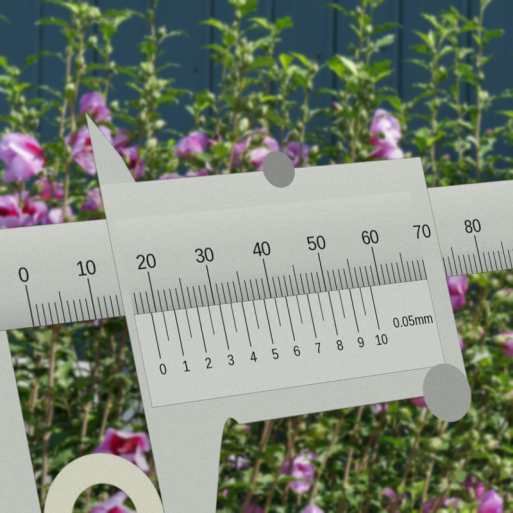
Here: 19.2 mm
